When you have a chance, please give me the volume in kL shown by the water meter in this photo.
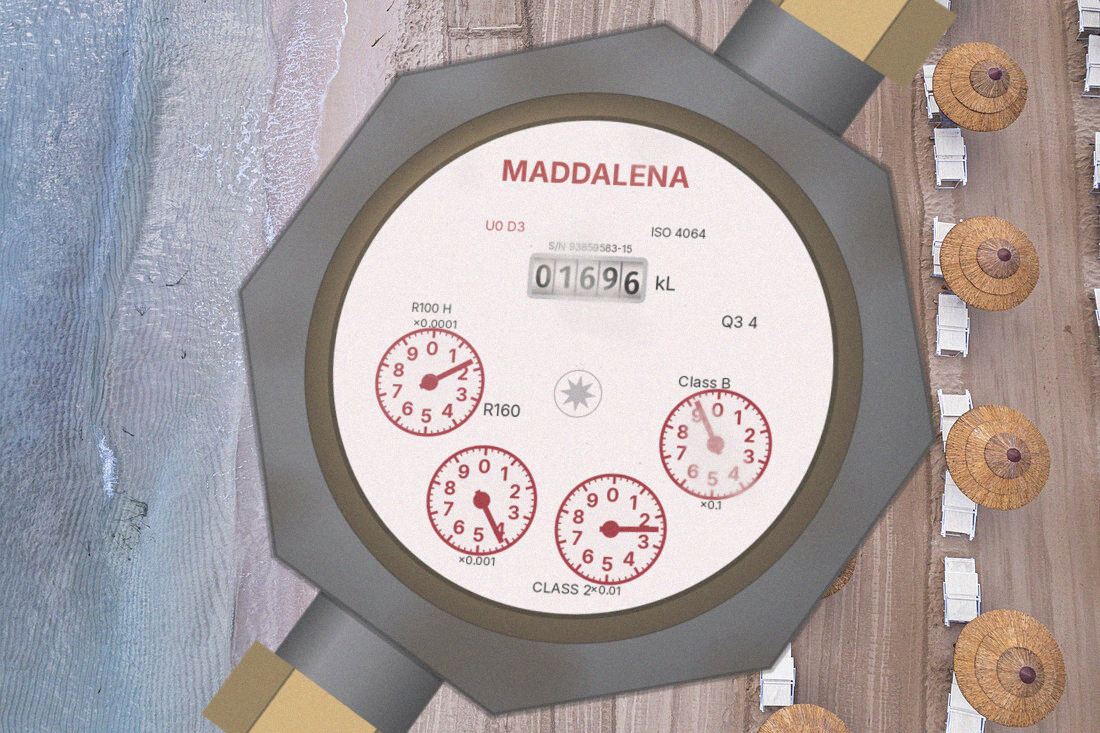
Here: 1695.9241 kL
